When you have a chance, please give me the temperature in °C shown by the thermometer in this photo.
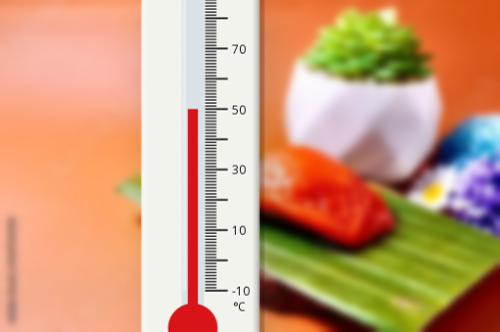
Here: 50 °C
